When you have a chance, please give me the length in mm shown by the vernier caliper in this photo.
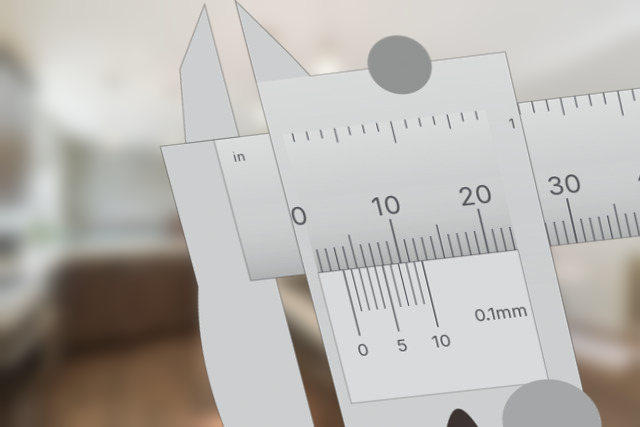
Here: 3.4 mm
